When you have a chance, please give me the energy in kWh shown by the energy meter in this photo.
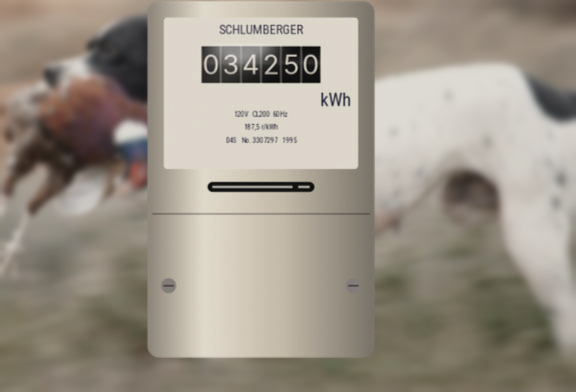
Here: 34250 kWh
